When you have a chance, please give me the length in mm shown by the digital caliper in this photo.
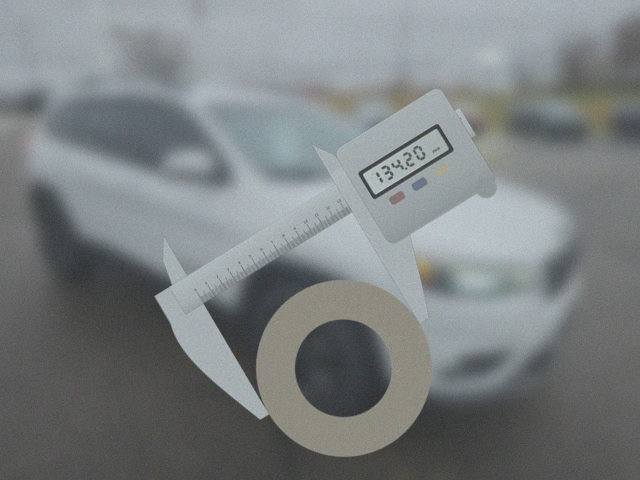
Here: 134.20 mm
